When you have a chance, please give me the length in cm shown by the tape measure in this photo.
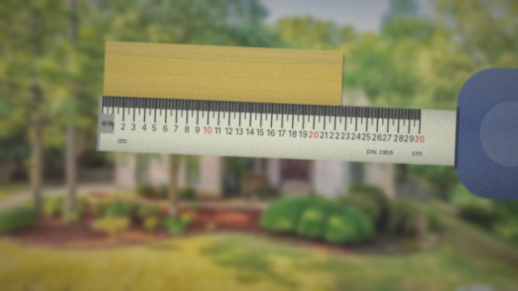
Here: 22.5 cm
